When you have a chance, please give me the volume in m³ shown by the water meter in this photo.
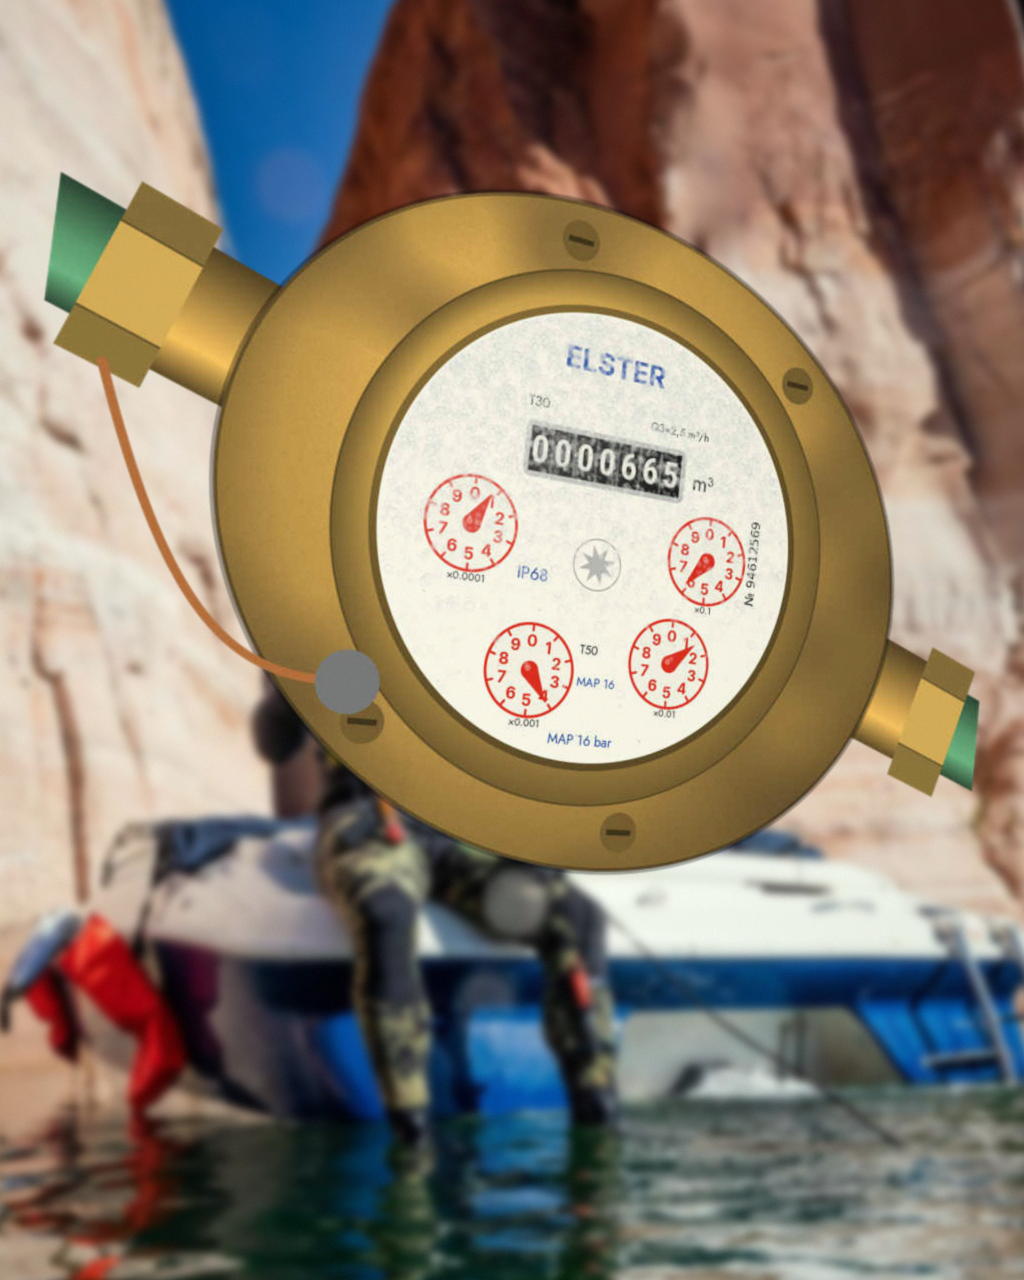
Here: 665.6140 m³
